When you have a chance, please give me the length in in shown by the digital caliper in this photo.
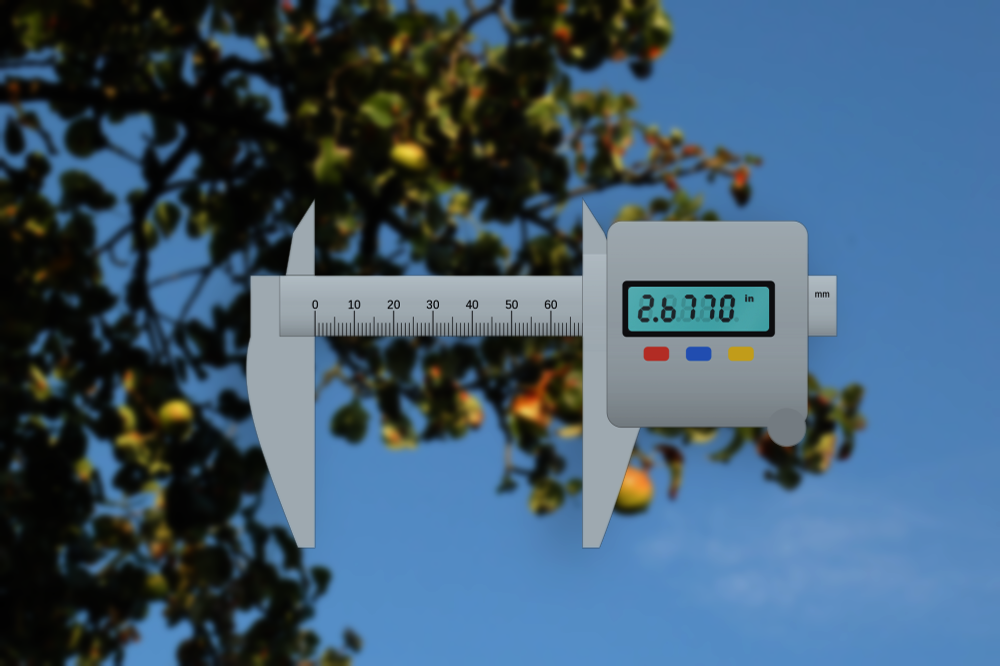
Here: 2.6770 in
